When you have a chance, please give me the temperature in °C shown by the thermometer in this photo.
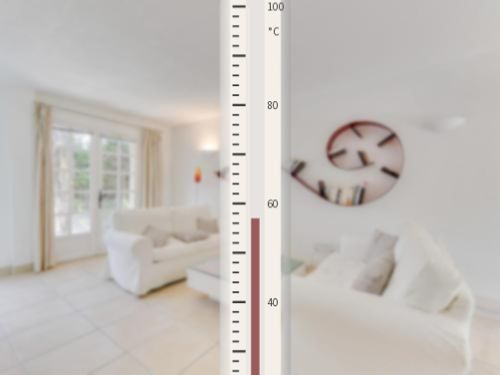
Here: 57 °C
